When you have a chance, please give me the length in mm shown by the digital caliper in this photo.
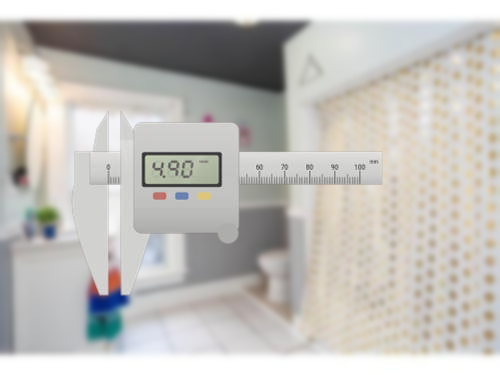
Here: 4.90 mm
